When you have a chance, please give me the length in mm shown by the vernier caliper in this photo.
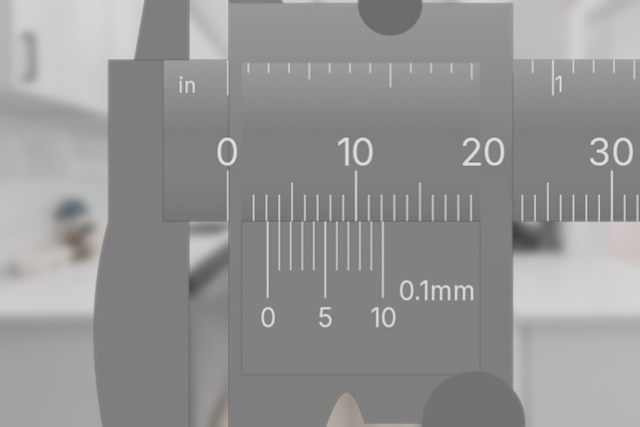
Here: 3.1 mm
